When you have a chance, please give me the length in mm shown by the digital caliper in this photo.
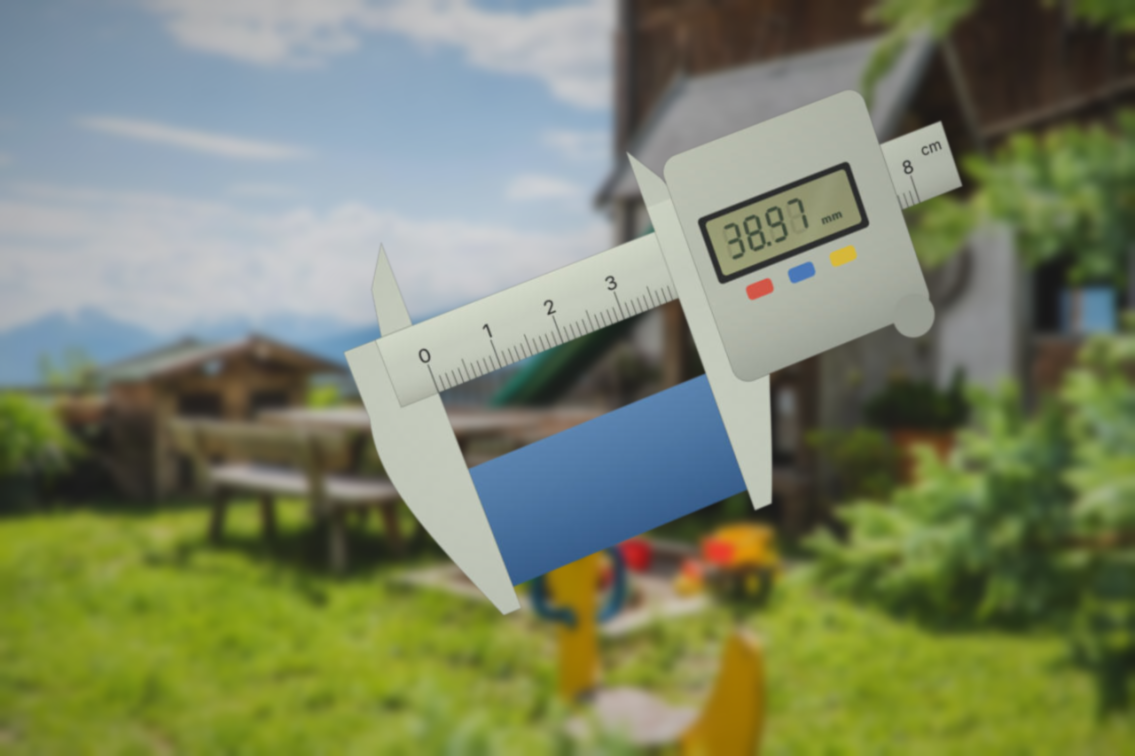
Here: 38.97 mm
